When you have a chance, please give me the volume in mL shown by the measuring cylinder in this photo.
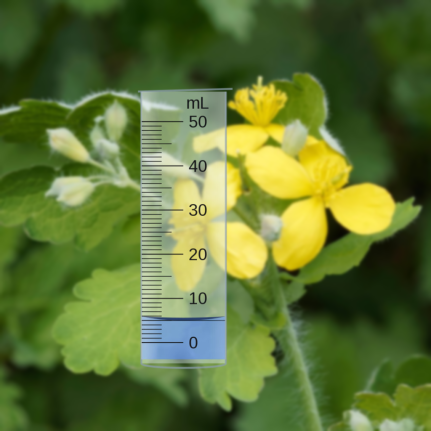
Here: 5 mL
